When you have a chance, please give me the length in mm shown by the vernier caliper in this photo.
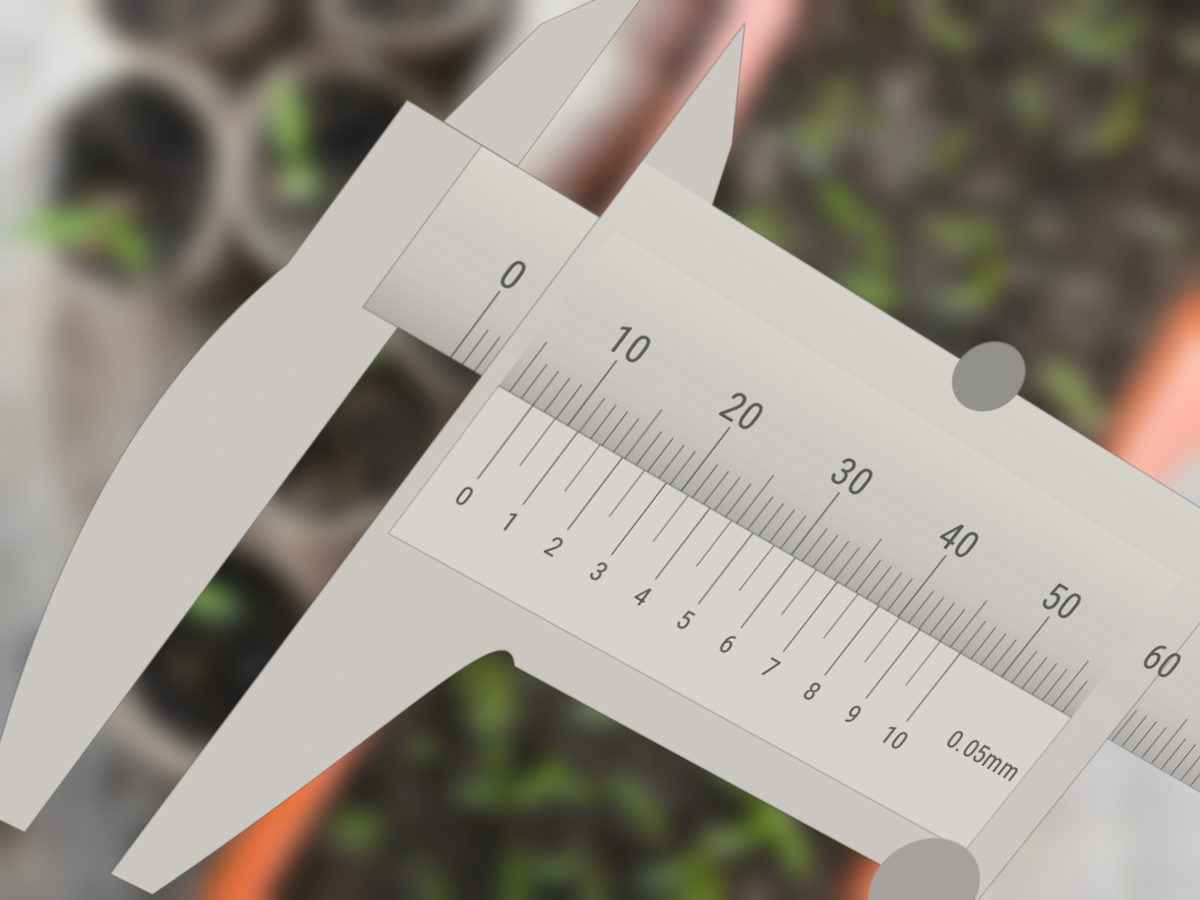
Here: 7.0 mm
